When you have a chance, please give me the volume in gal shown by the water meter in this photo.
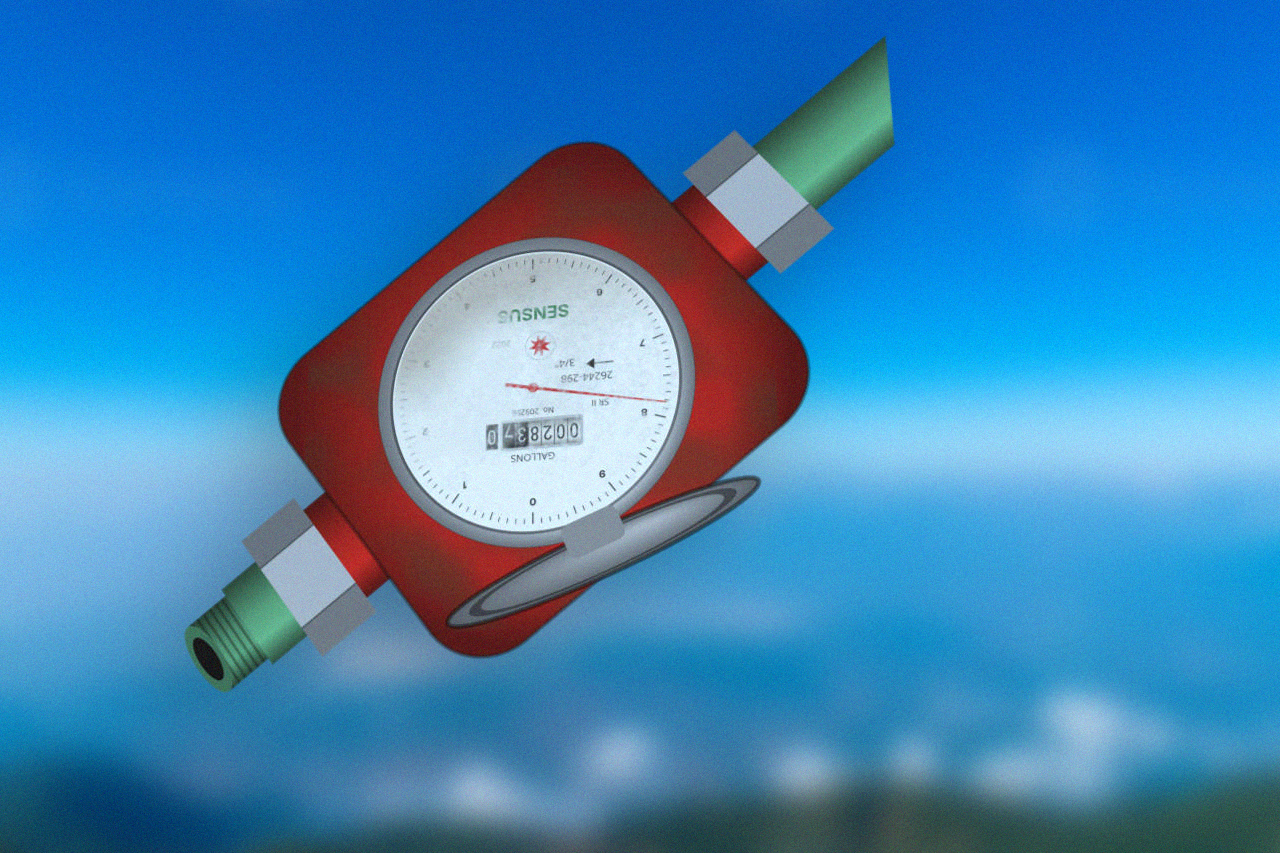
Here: 28367.8 gal
